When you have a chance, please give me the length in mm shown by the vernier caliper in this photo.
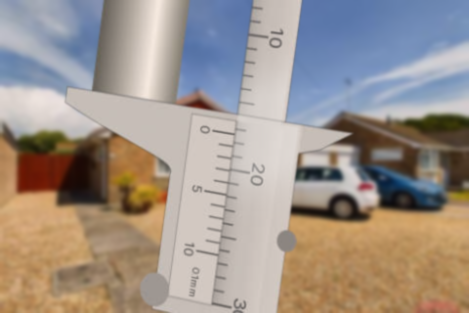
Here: 17.4 mm
